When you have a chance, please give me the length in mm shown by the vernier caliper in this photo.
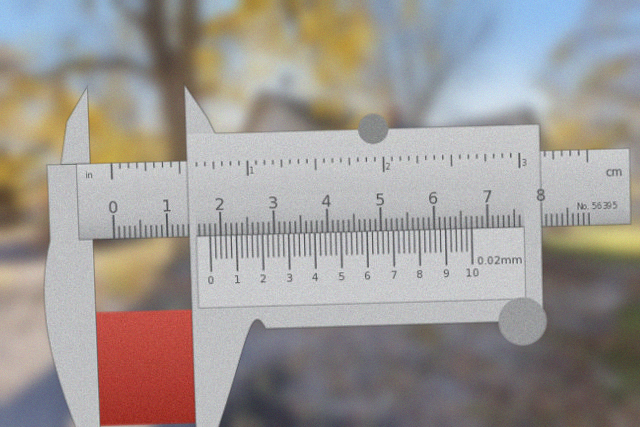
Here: 18.0 mm
